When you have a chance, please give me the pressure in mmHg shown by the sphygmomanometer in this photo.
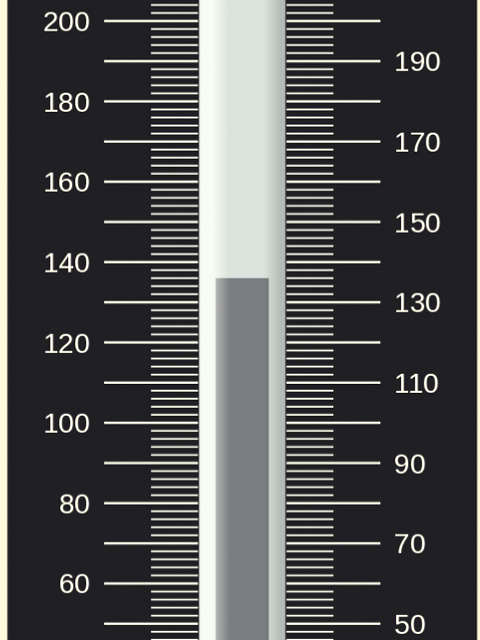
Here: 136 mmHg
